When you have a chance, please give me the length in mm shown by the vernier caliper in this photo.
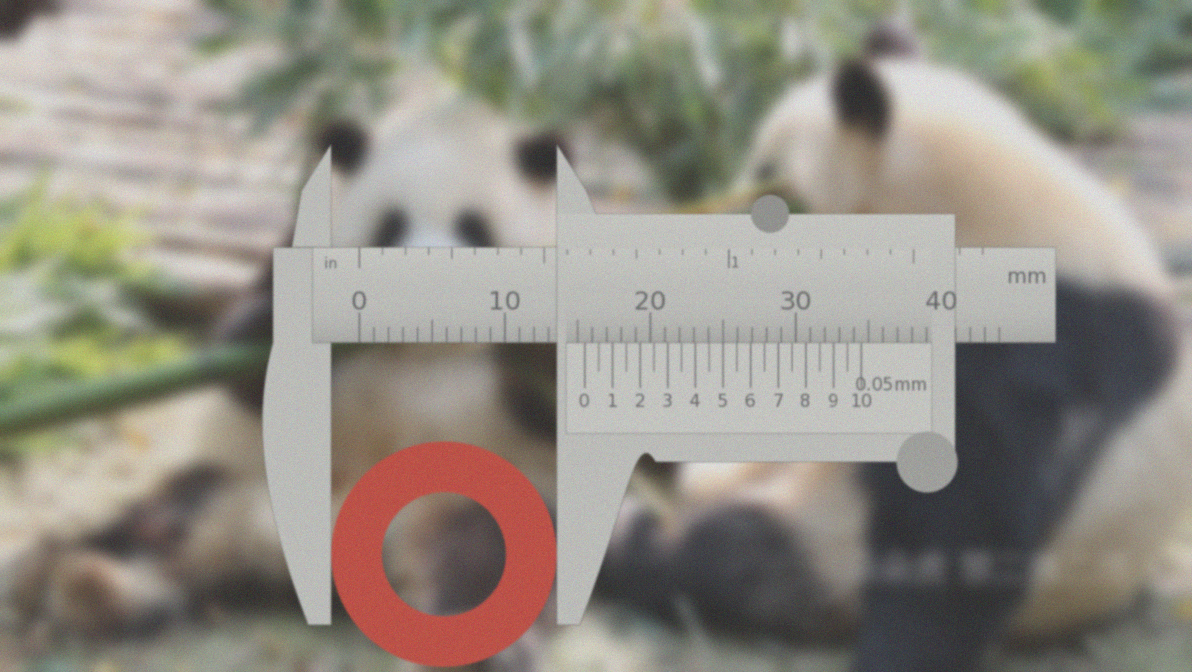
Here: 15.5 mm
